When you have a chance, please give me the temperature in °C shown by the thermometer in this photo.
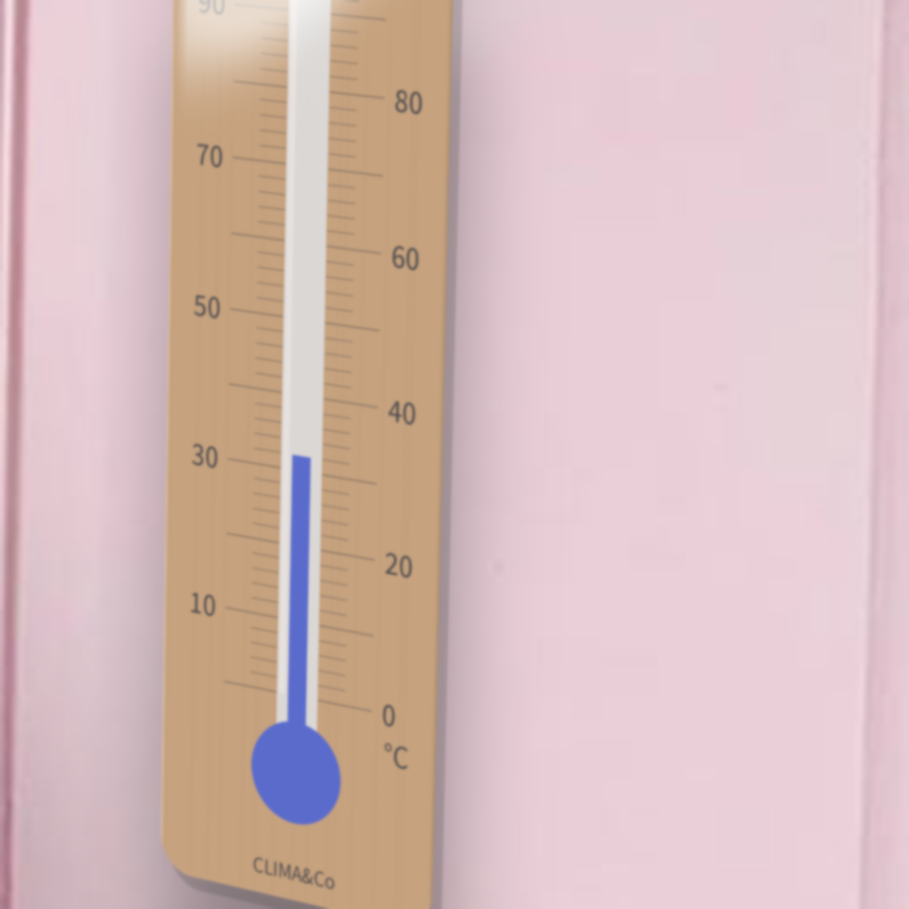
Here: 32 °C
